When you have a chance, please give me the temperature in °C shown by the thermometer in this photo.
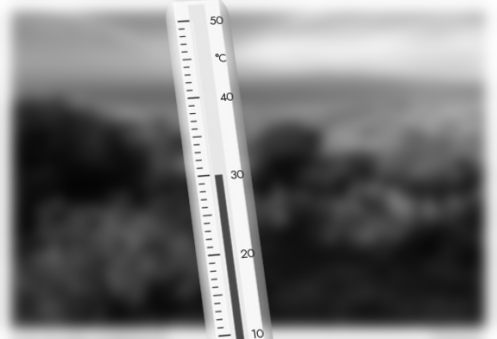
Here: 30 °C
